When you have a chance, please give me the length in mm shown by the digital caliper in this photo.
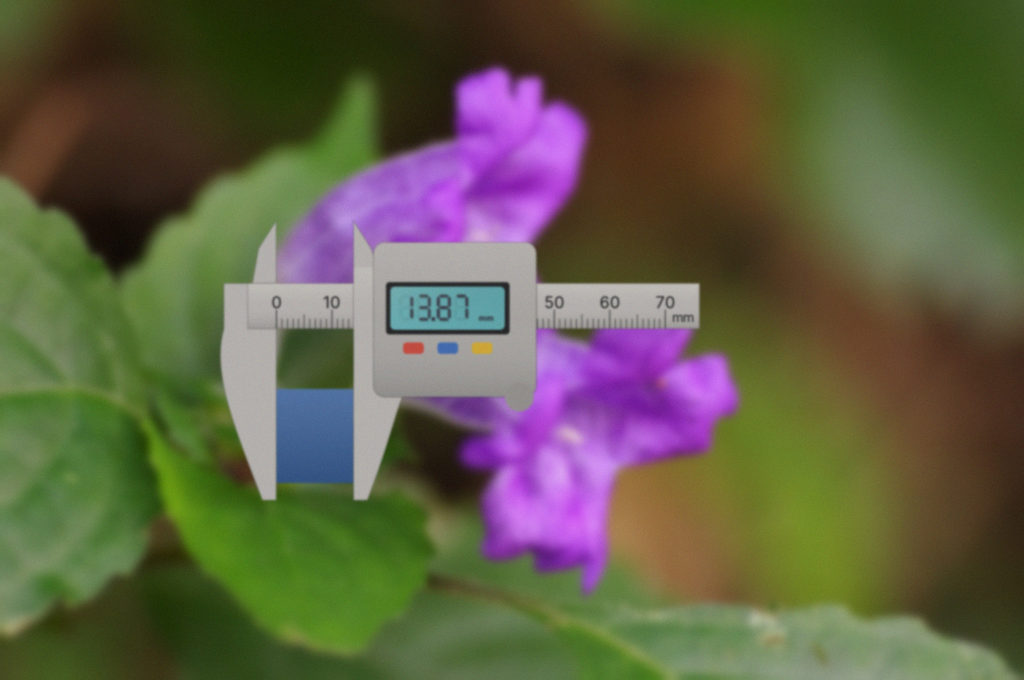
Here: 13.87 mm
